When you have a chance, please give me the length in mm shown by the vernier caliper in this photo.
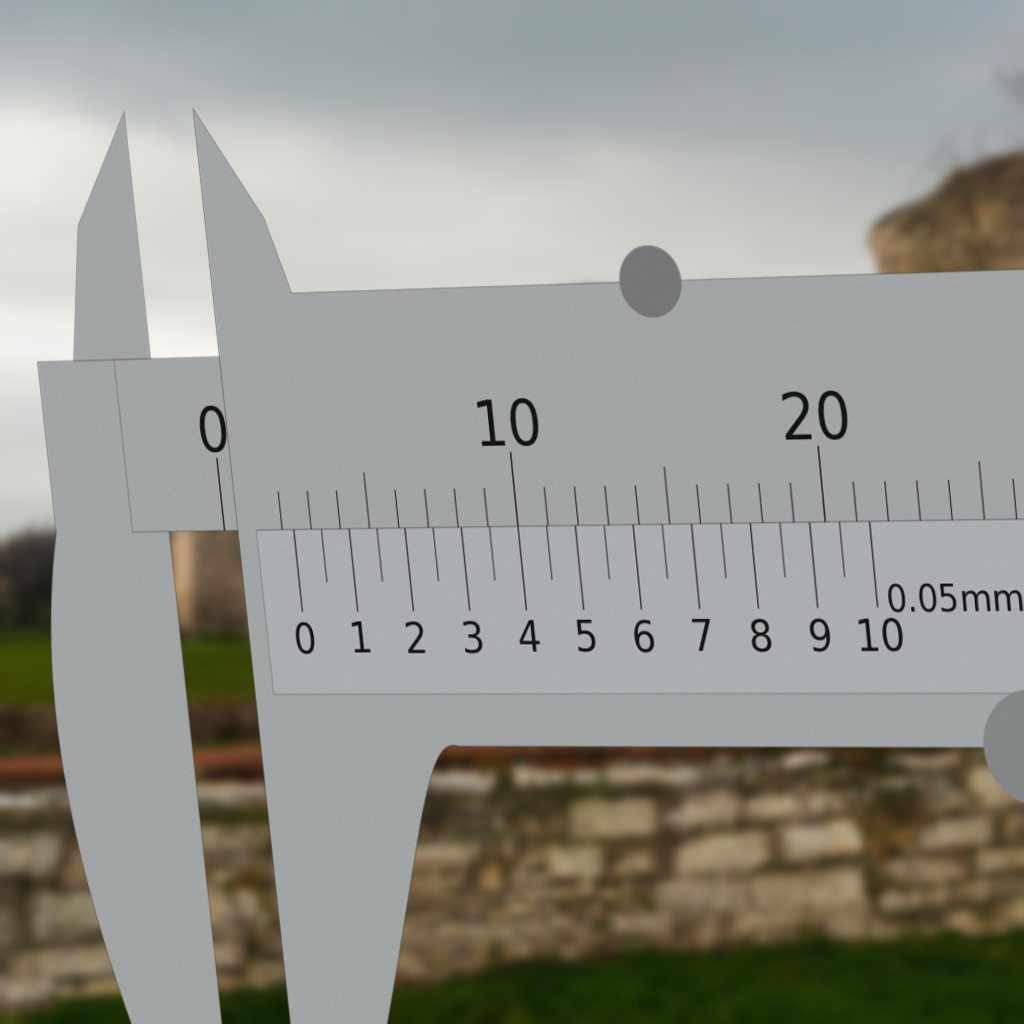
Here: 2.40 mm
